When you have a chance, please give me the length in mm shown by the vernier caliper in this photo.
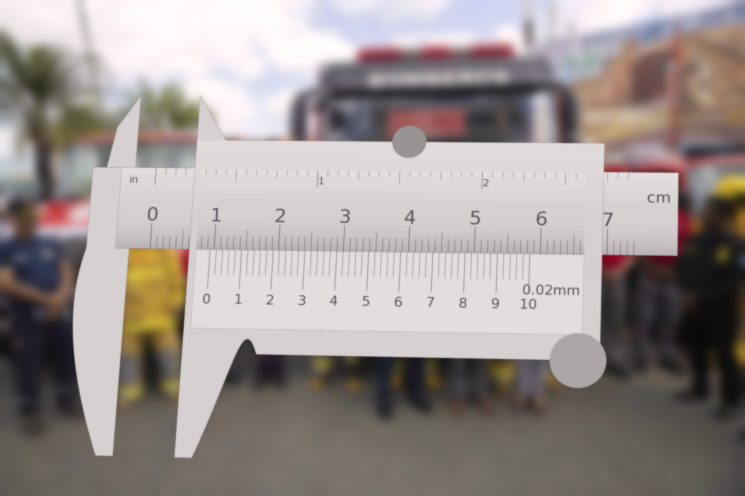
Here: 9.4 mm
